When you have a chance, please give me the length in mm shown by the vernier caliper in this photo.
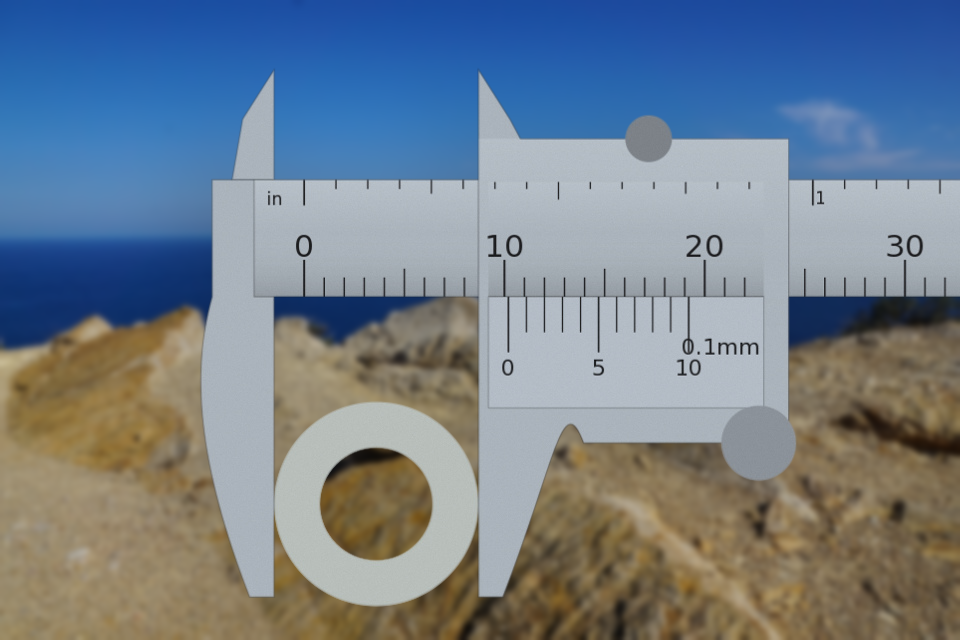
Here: 10.2 mm
